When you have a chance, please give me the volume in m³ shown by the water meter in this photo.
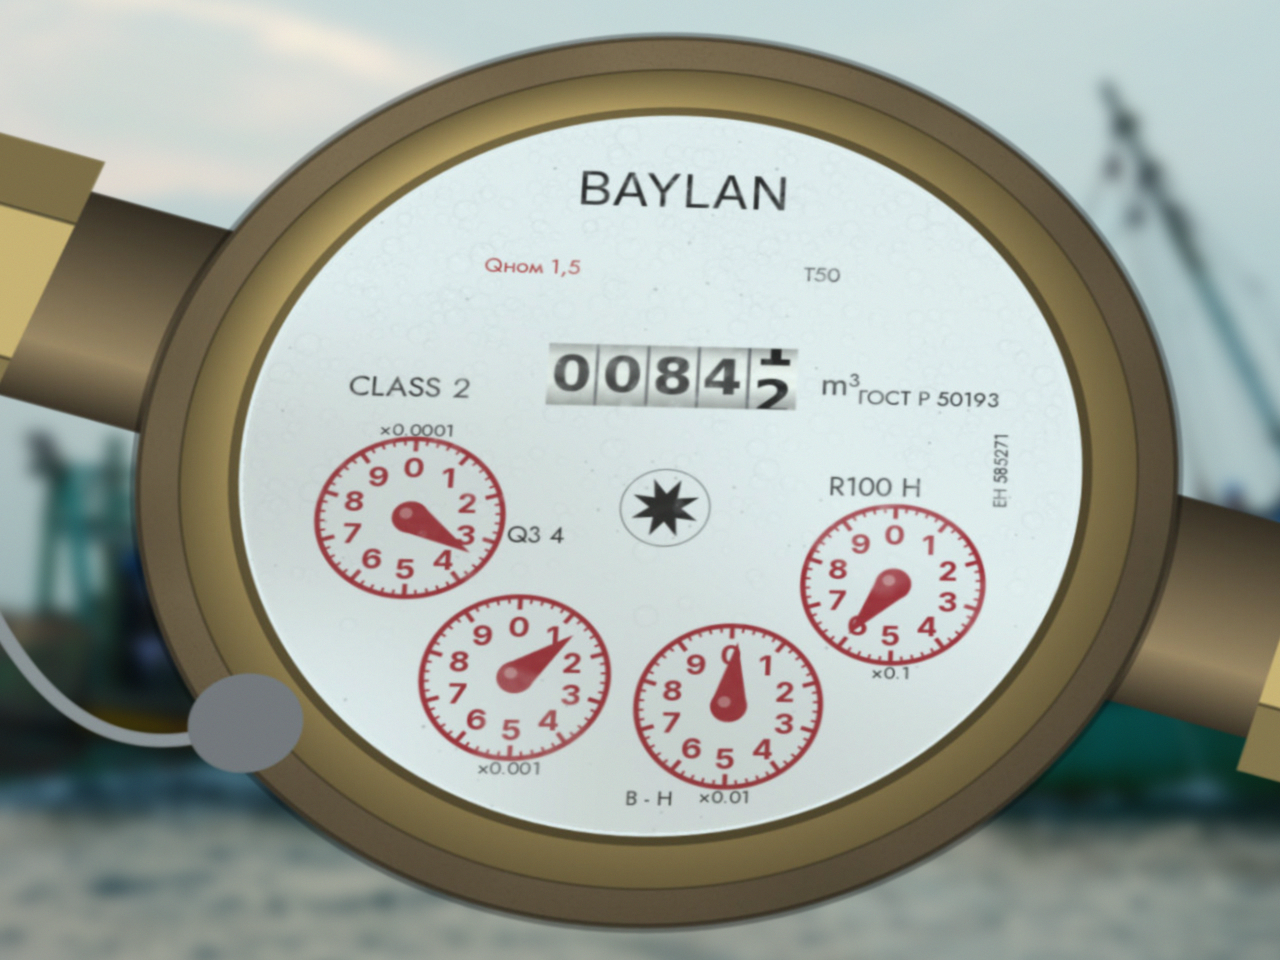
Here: 841.6013 m³
